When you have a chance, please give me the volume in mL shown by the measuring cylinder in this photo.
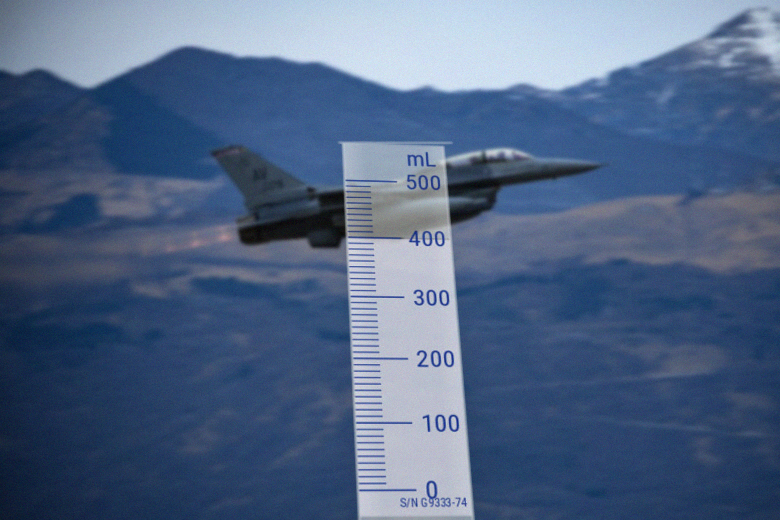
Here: 400 mL
